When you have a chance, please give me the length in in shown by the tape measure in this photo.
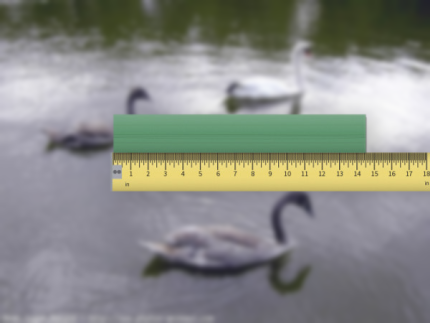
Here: 14.5 in
